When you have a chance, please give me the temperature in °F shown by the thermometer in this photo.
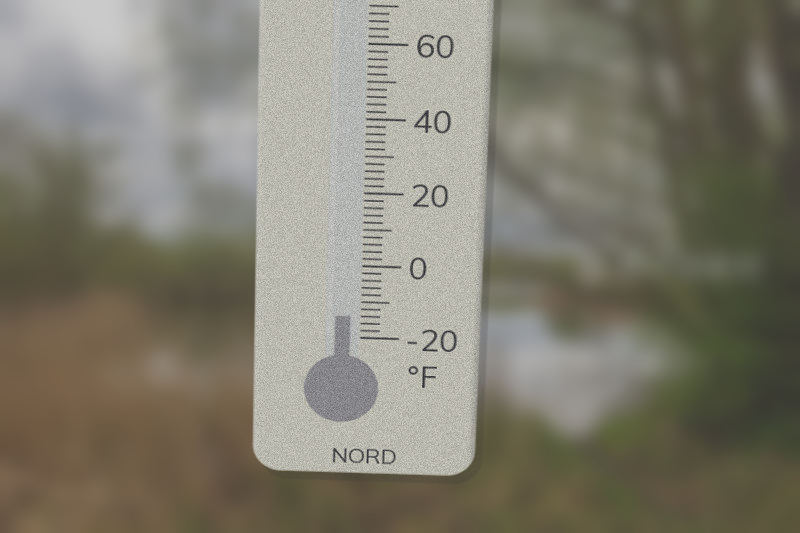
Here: -14 °F
